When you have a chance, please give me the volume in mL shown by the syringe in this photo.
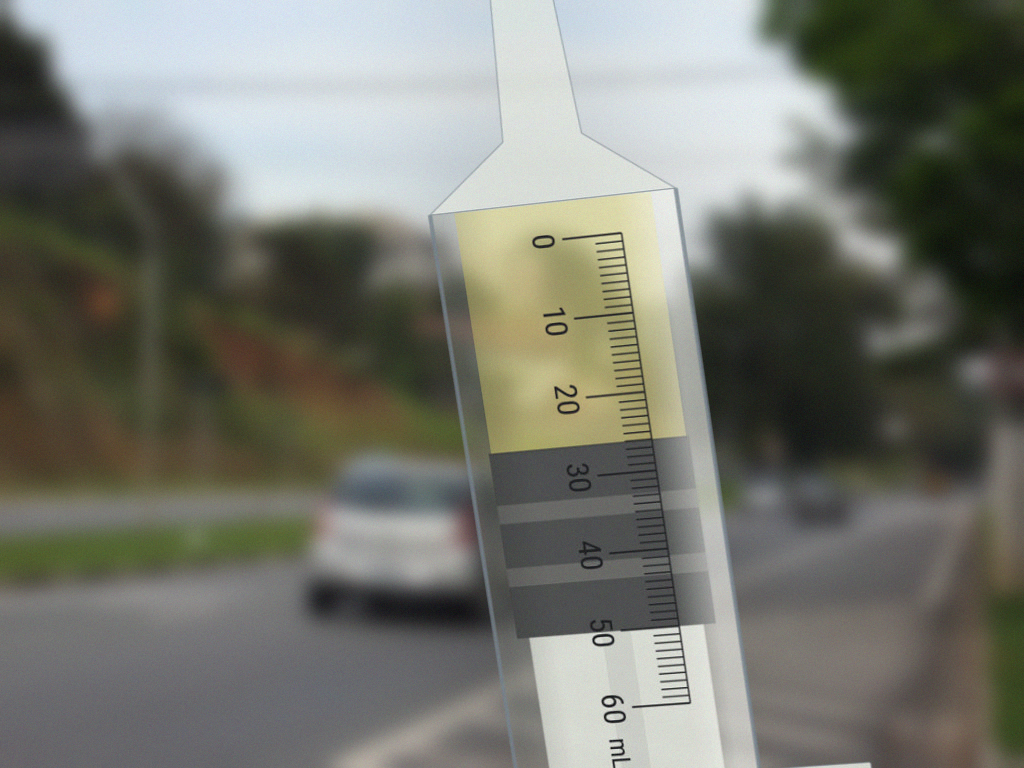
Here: 26 mL
